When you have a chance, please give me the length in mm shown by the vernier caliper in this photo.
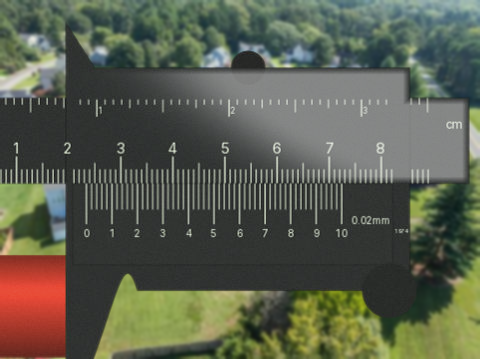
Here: 23.4 mm
